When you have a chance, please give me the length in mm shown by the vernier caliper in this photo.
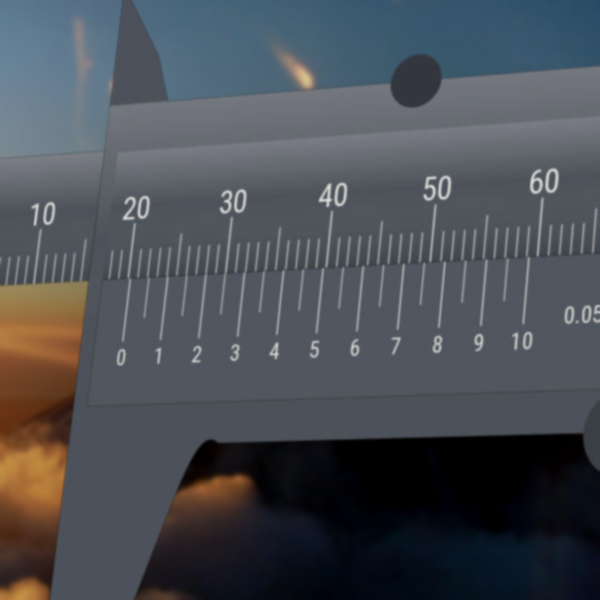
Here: 20.2 mm
